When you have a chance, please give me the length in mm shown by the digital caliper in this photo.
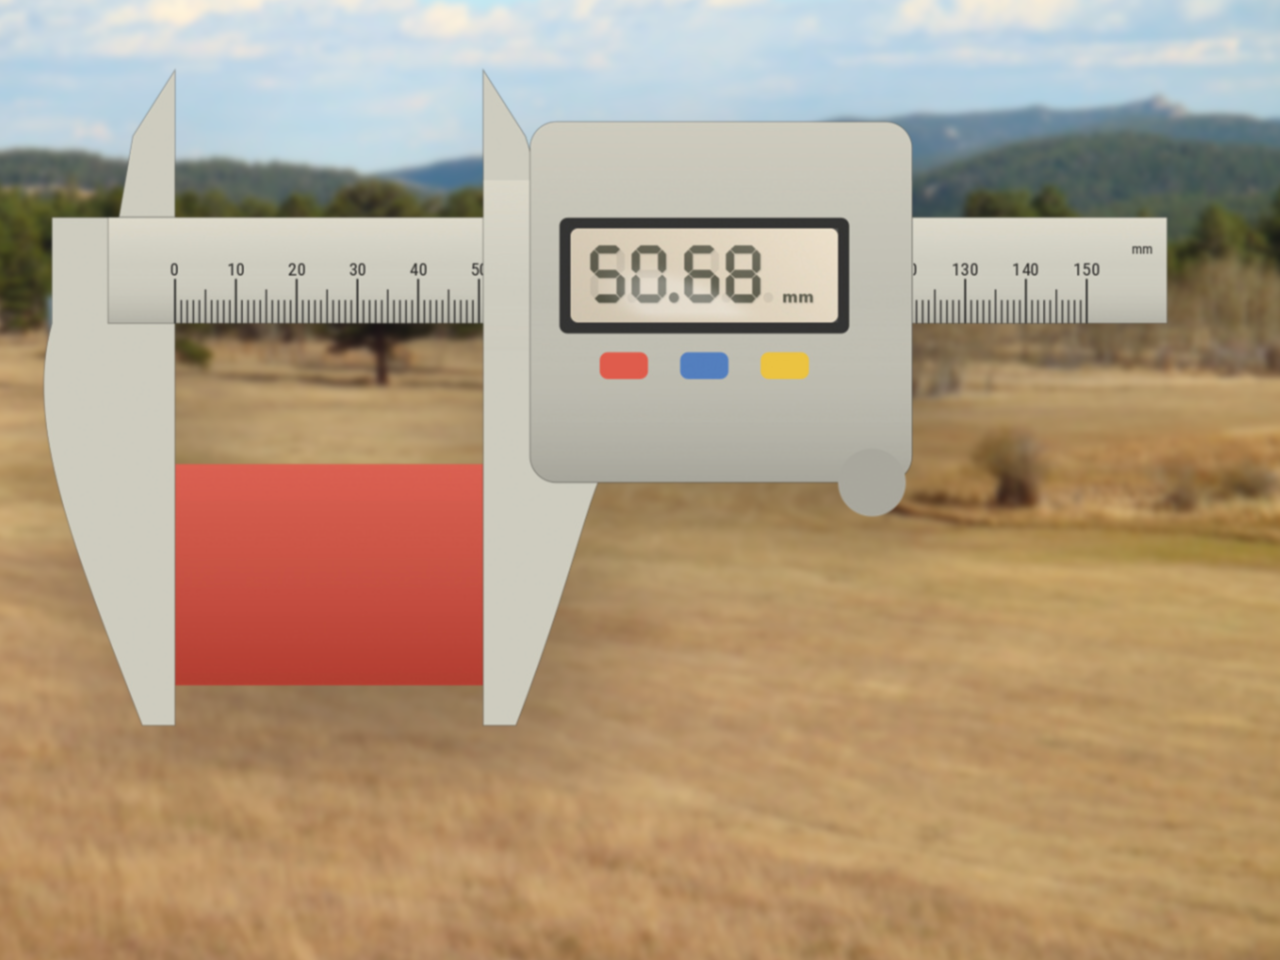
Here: 50.68 mm
